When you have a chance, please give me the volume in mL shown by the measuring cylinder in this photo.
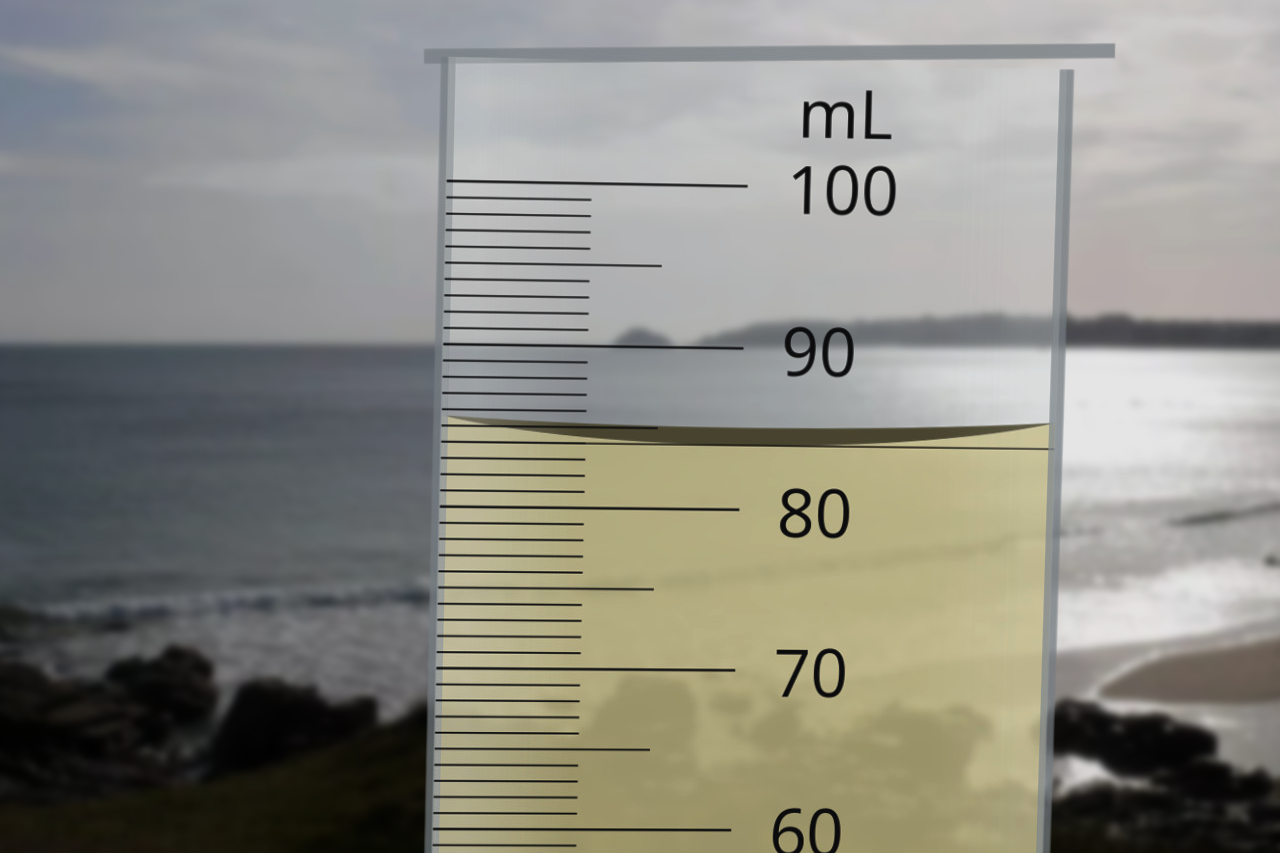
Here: 84 mL
